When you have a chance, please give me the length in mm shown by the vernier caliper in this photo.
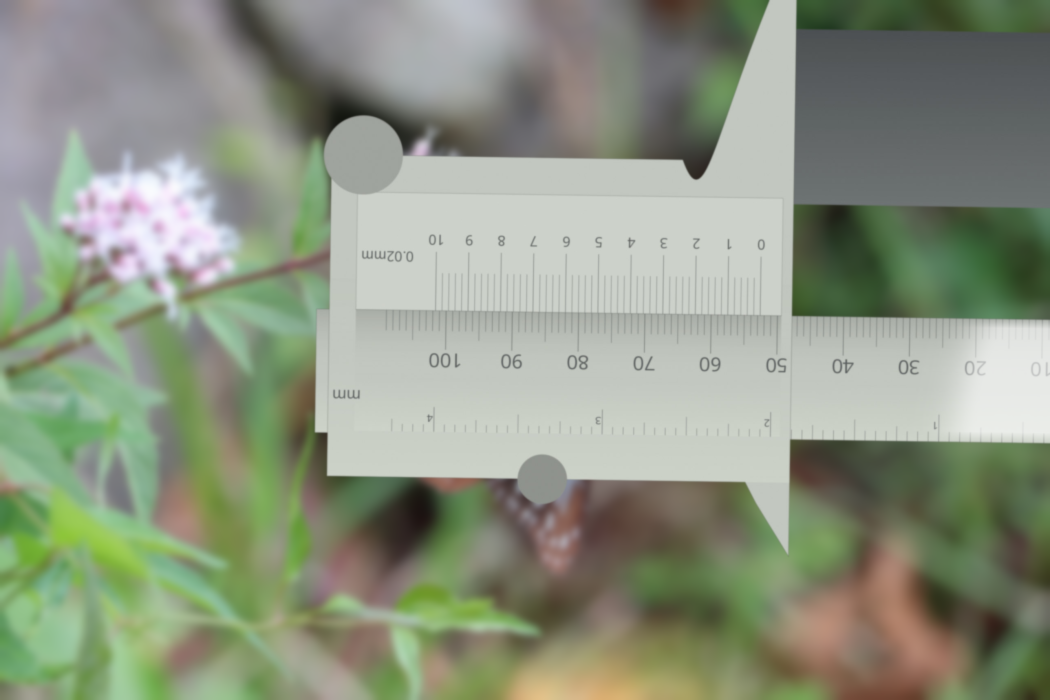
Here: 52.6 mm
